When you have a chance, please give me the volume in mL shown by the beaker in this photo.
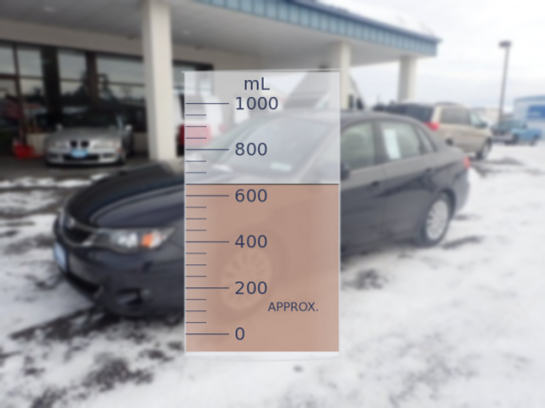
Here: 650 mL
